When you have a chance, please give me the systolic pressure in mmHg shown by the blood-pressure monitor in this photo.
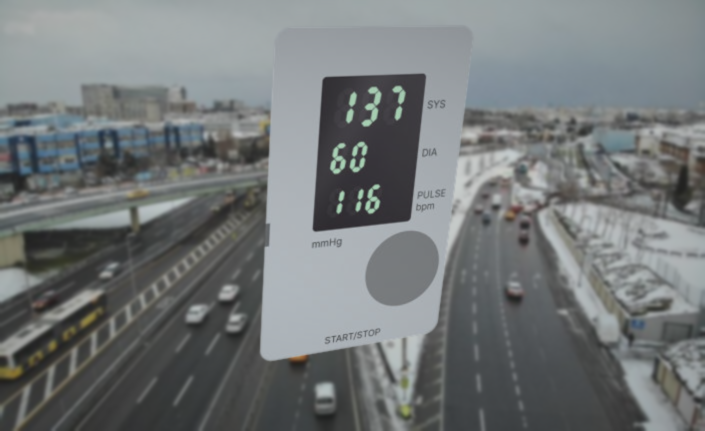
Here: 137 mmHg
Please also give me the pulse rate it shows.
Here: 116 bpm
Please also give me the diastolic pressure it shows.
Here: 60 mmHg
